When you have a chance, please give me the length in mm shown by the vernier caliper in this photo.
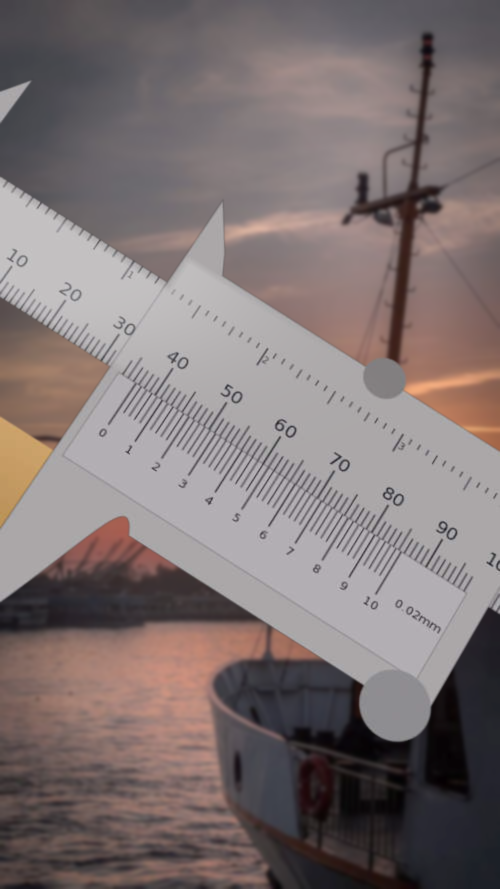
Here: 36.5 mm
